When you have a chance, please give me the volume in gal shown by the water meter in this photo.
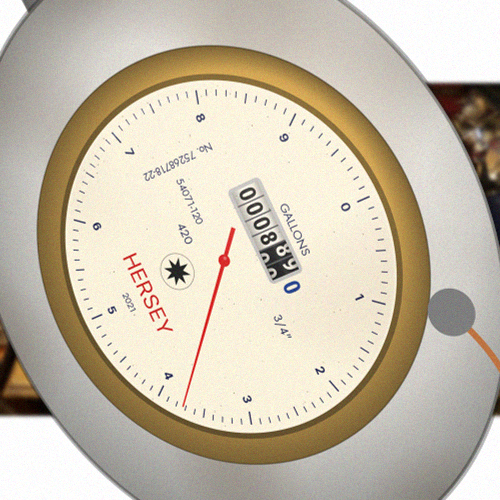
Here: 8893.7 gal
